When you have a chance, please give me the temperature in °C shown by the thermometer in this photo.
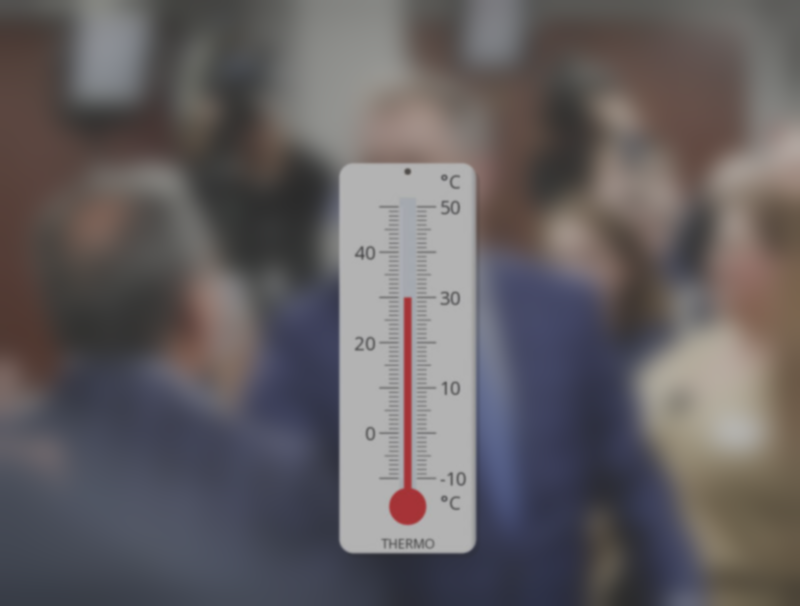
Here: 30 °C
